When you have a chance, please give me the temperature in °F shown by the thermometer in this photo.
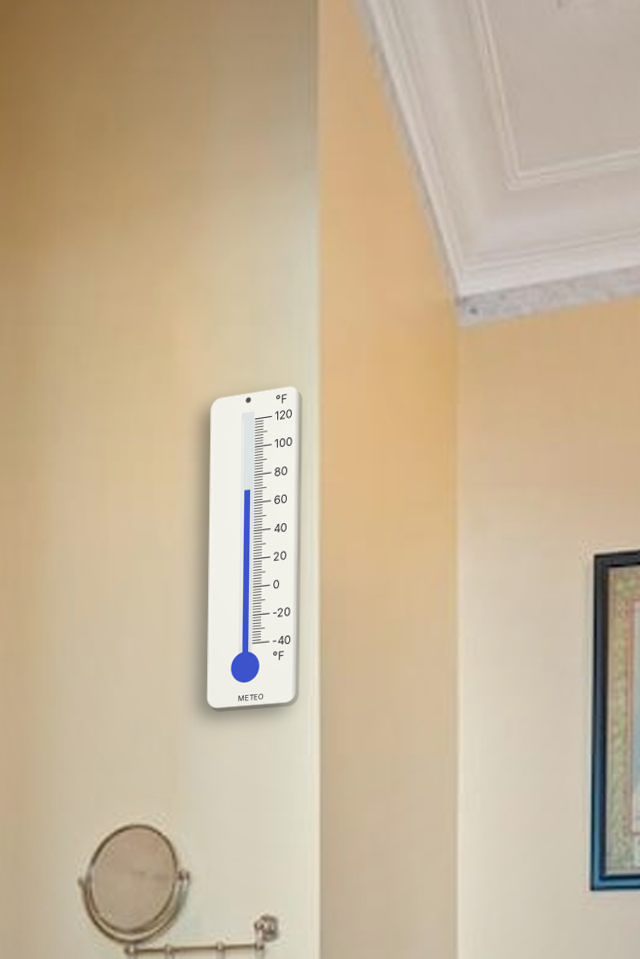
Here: 70 °F
